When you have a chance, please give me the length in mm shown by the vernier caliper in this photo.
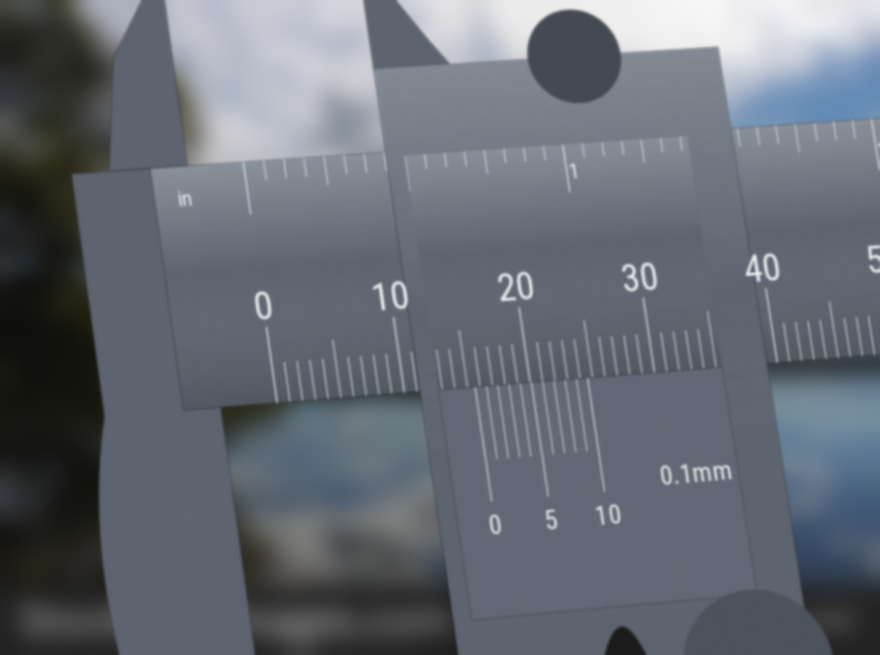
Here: 15.6 mm
